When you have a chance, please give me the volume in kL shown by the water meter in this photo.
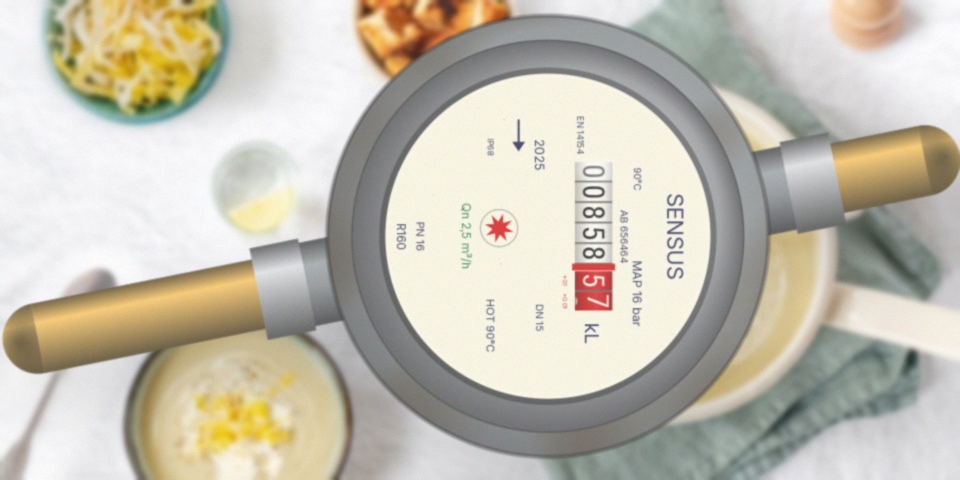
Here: 858.57 kL
